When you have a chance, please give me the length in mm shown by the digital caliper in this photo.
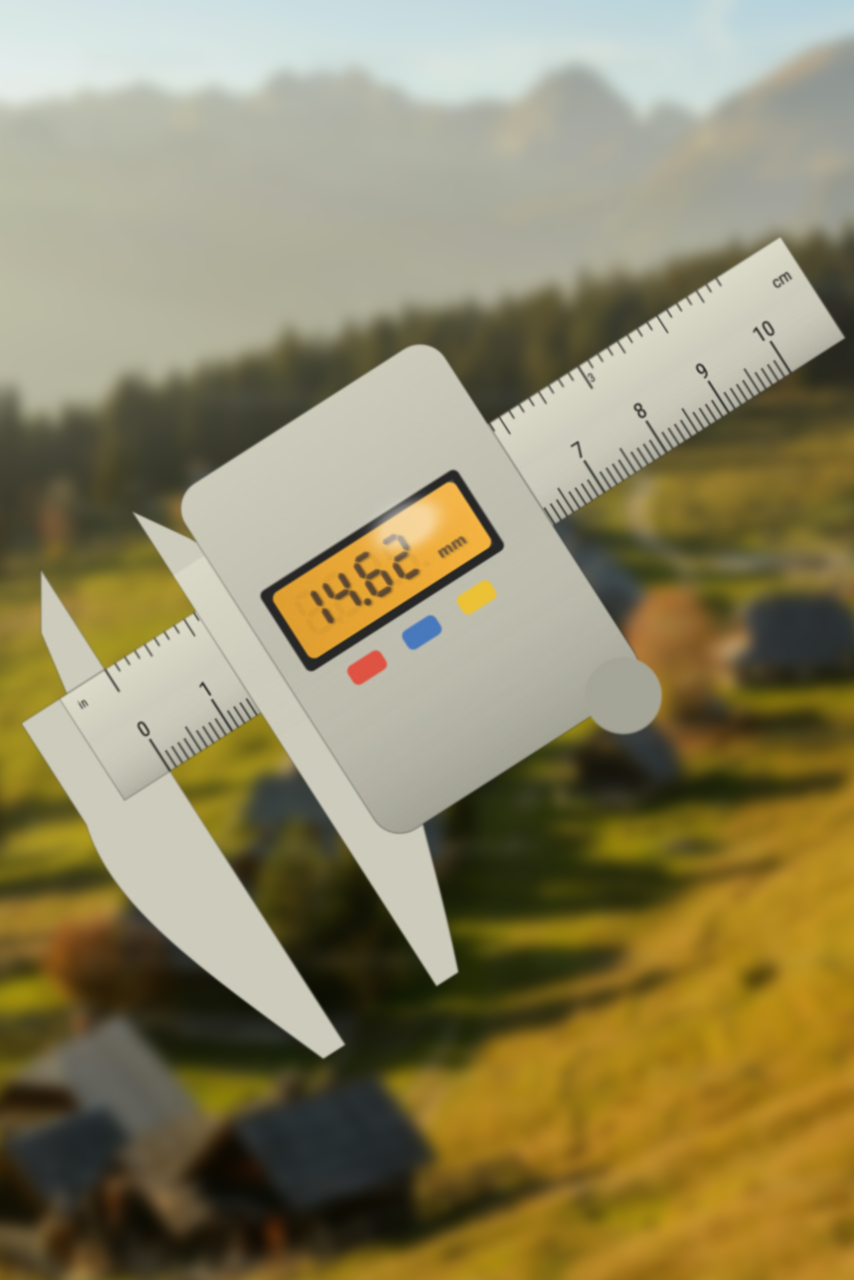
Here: 14.62 mm
